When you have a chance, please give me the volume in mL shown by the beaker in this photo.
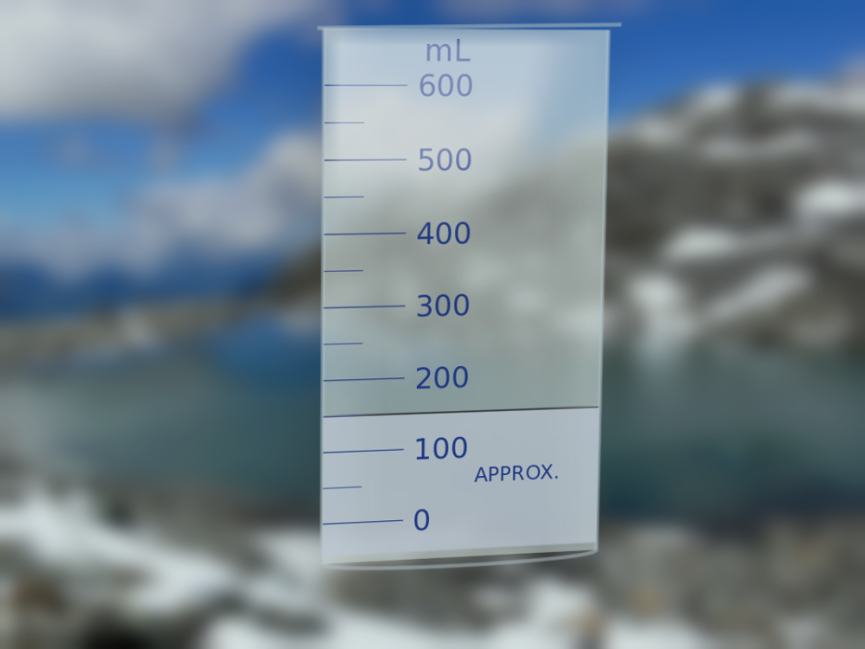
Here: 150 mL
